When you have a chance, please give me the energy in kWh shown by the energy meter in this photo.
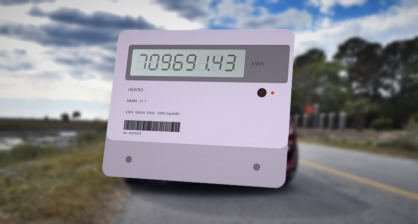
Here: 709691.43 kWh
